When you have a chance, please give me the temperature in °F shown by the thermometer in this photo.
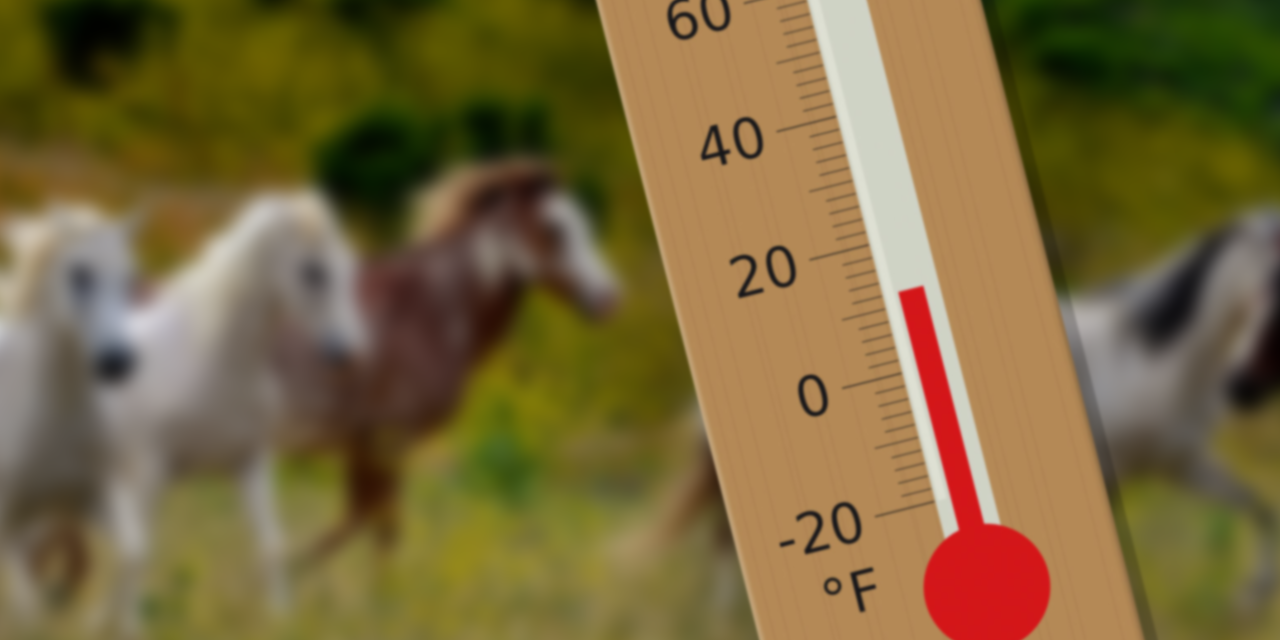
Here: 12 °F
